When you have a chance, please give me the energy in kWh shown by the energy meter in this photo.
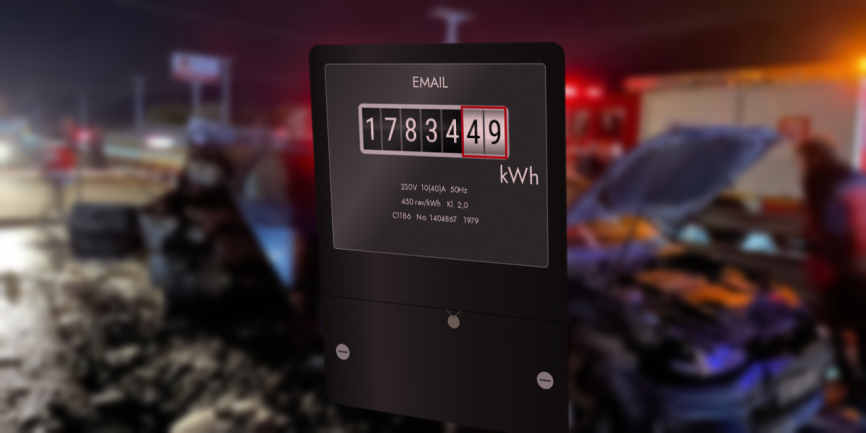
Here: 17834.49 kWh
